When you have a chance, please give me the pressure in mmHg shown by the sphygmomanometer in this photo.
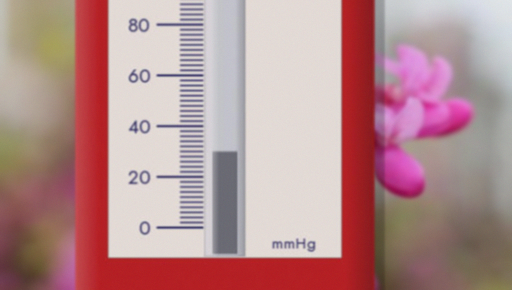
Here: 30 mmHg
